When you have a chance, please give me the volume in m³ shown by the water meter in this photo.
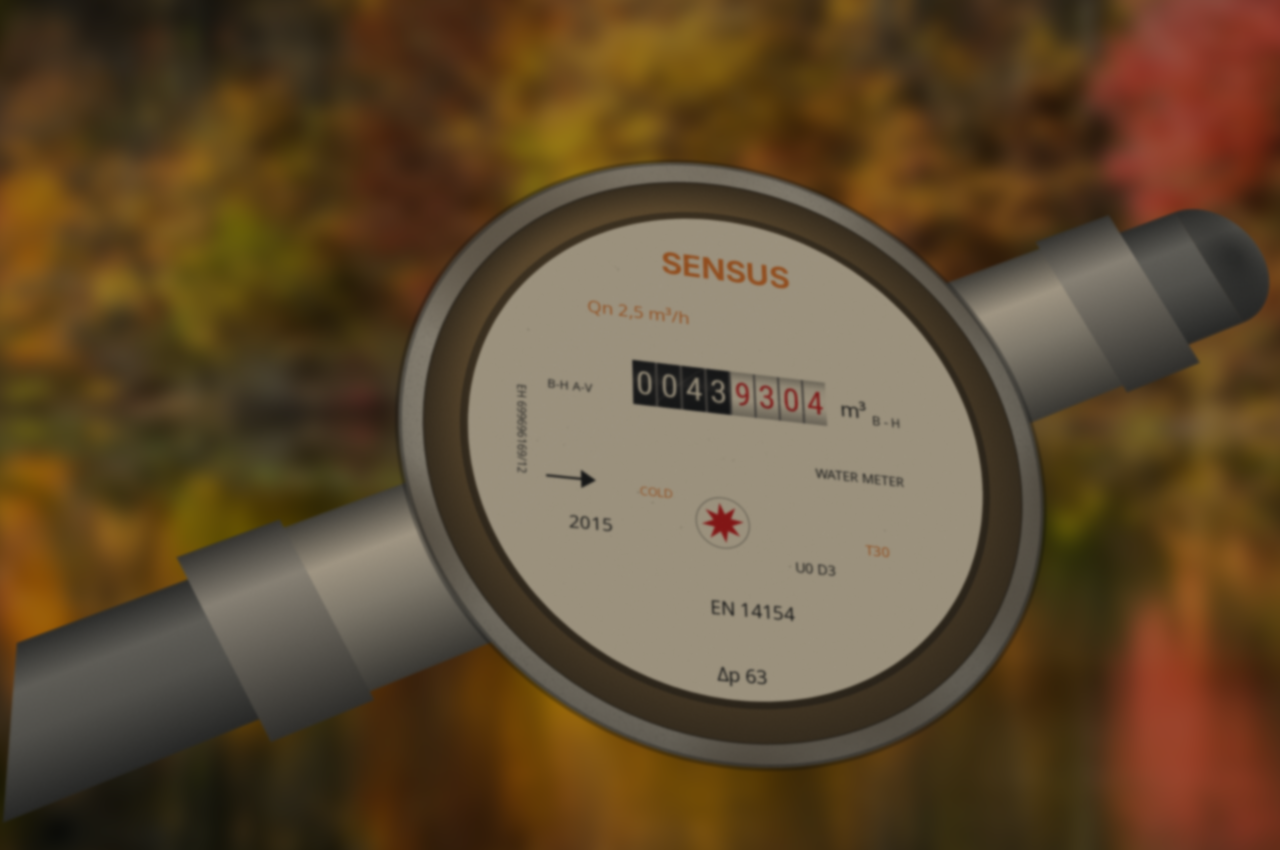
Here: 43.9304 m³
